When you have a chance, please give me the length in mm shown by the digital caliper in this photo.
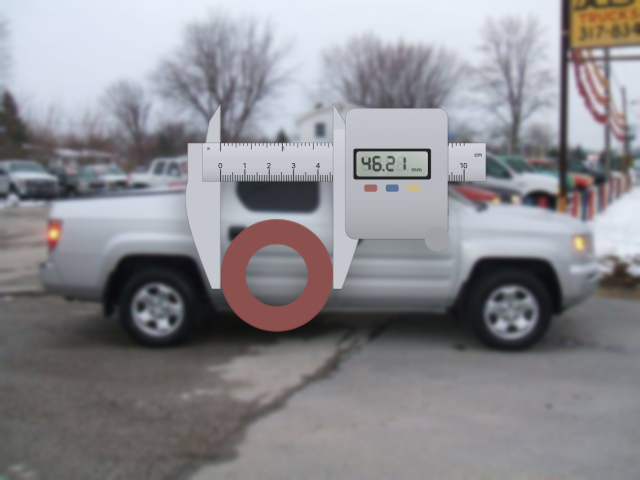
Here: 46.21 mm
